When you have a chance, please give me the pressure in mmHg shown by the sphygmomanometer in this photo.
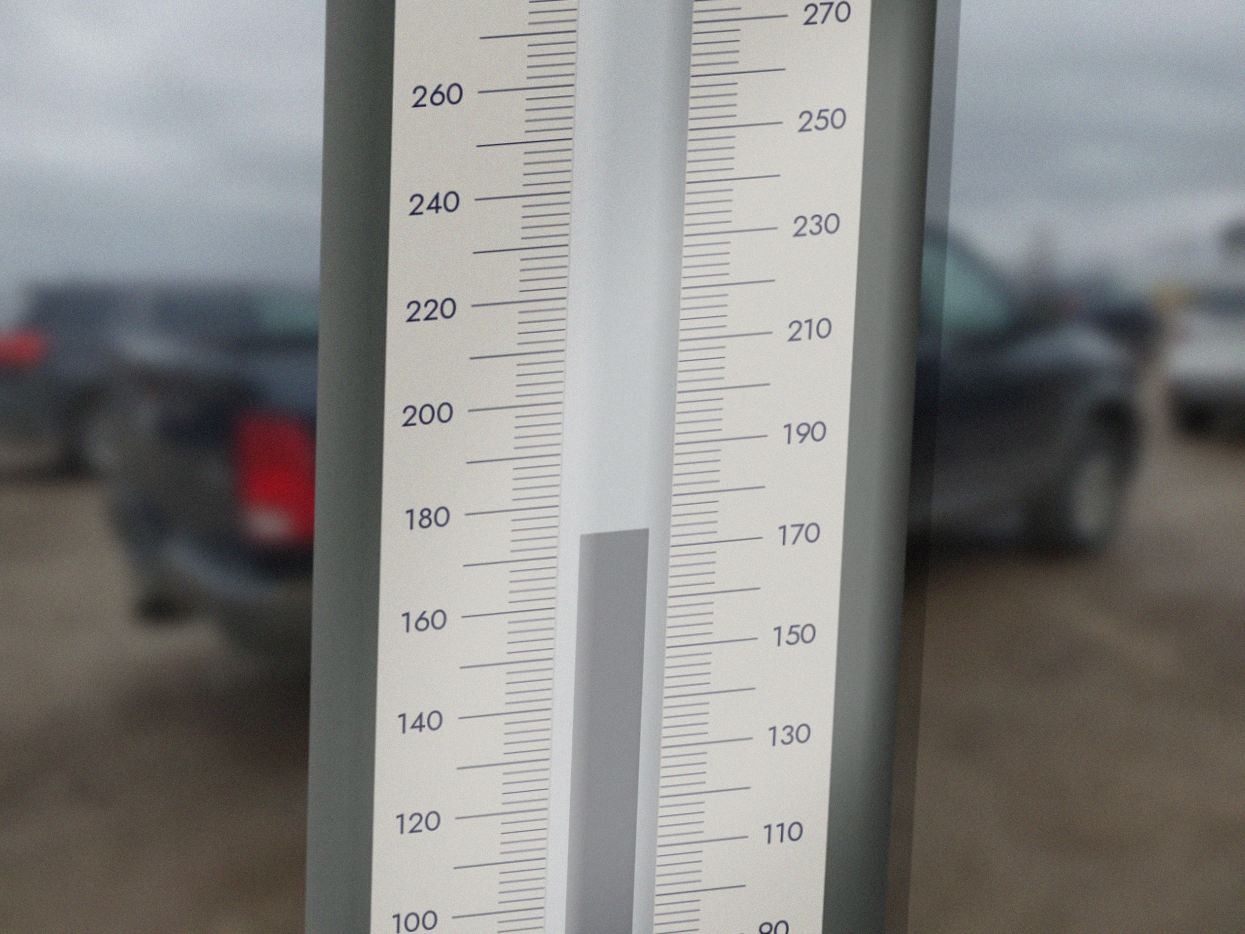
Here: 174 mmHg
